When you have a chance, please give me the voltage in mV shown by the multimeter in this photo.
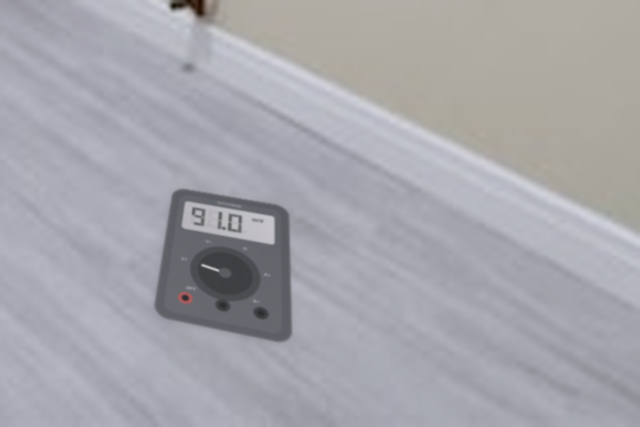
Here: 91.0 mV
